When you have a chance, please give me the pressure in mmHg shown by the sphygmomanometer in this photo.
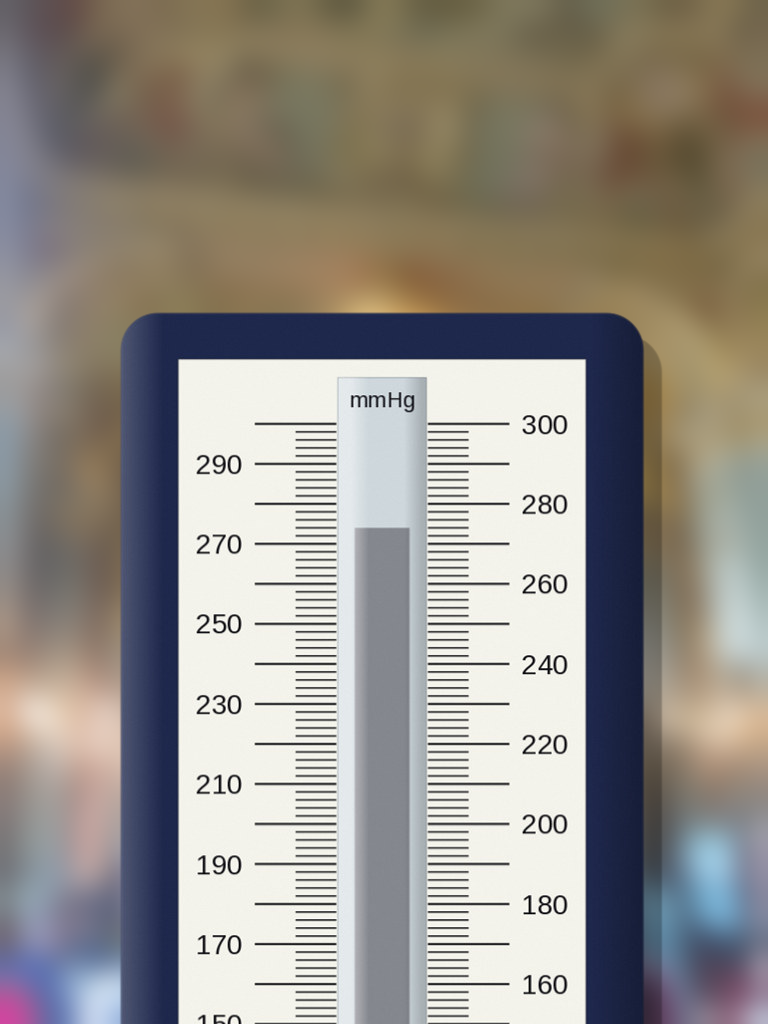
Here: 274 mmHg
